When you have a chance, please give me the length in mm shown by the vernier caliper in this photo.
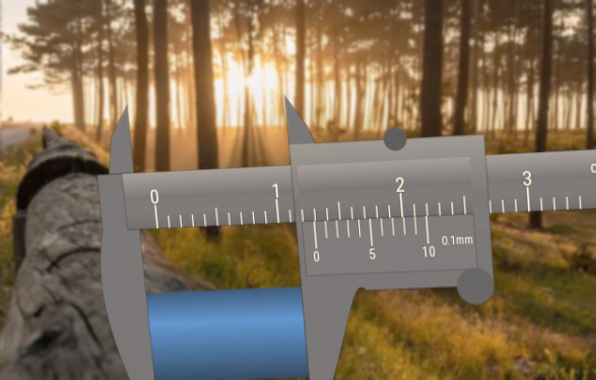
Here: 12.9 mm
